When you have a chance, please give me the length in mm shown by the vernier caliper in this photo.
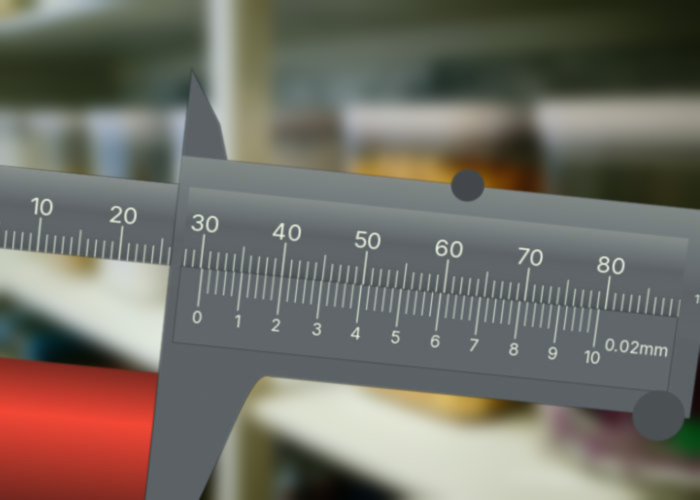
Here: 30.2 mm
